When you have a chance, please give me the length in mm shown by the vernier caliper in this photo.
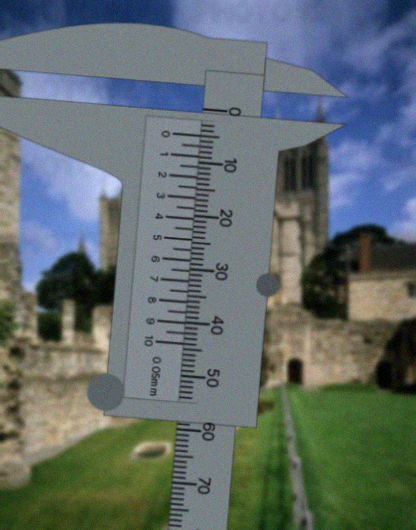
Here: 5.0 mm
